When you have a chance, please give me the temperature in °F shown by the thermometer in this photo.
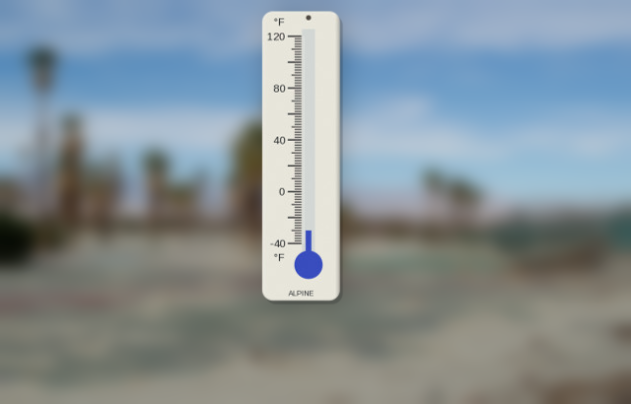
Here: -30 °F
